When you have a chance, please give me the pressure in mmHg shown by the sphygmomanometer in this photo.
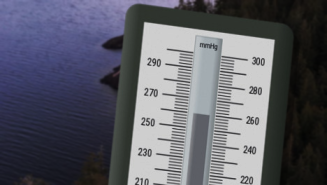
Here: 260 mmHg
